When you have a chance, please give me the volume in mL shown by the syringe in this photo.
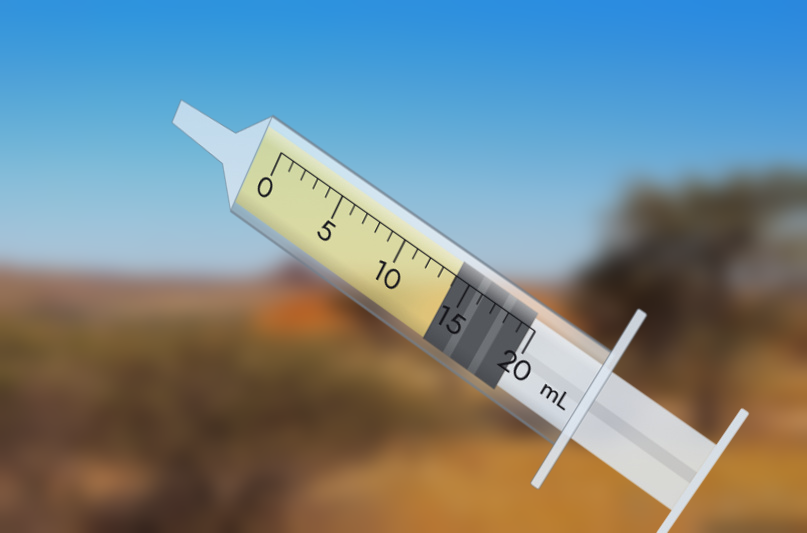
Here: 14 mL
